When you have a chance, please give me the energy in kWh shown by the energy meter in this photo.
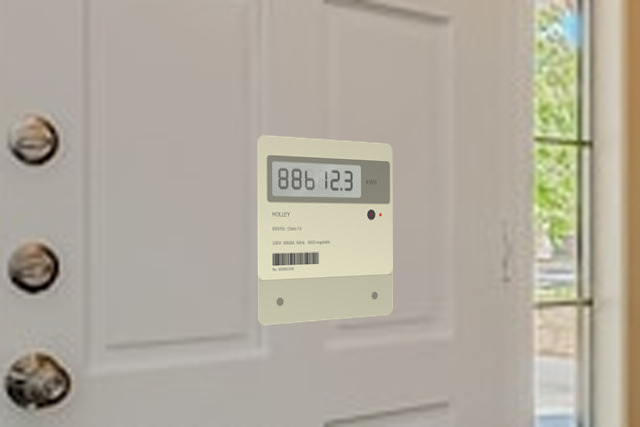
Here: 88612.3 kWh
